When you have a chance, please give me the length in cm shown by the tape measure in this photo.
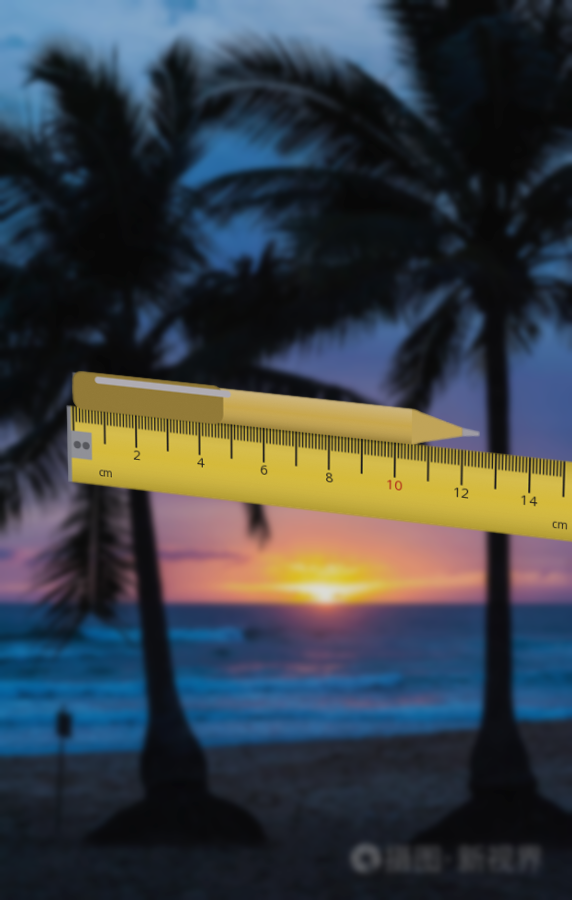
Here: 12.5 cm
